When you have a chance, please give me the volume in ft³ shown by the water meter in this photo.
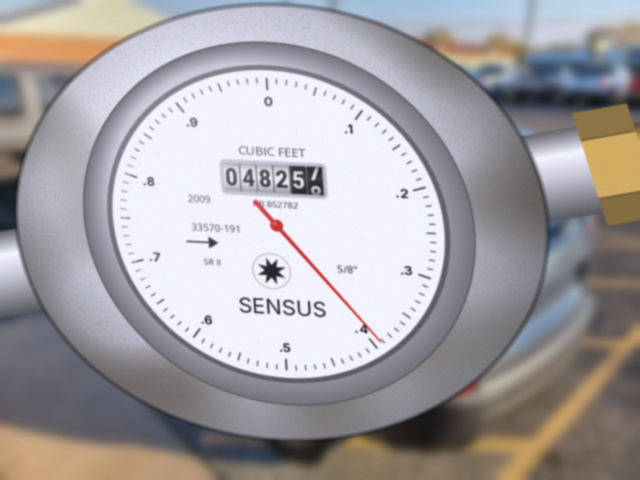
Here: 48257.39 ft³
